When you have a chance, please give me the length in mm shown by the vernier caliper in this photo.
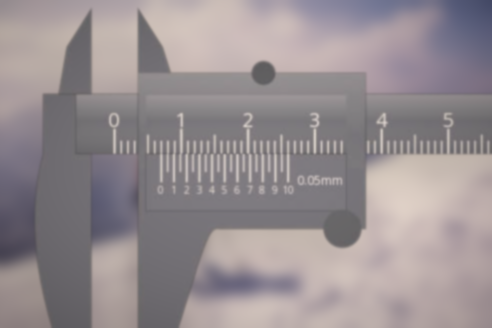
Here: 7.0 mm
